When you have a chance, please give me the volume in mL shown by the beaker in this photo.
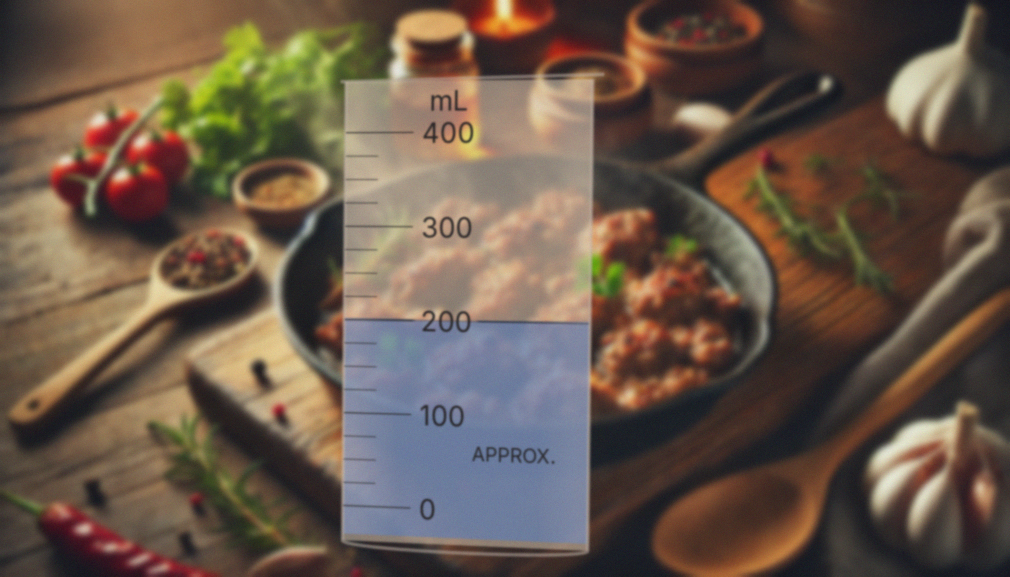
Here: 200 mL
